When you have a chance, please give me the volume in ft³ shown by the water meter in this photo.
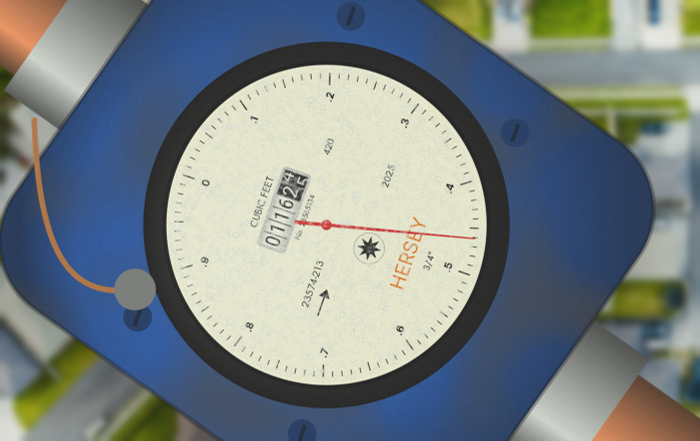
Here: 11624.46 ft³
